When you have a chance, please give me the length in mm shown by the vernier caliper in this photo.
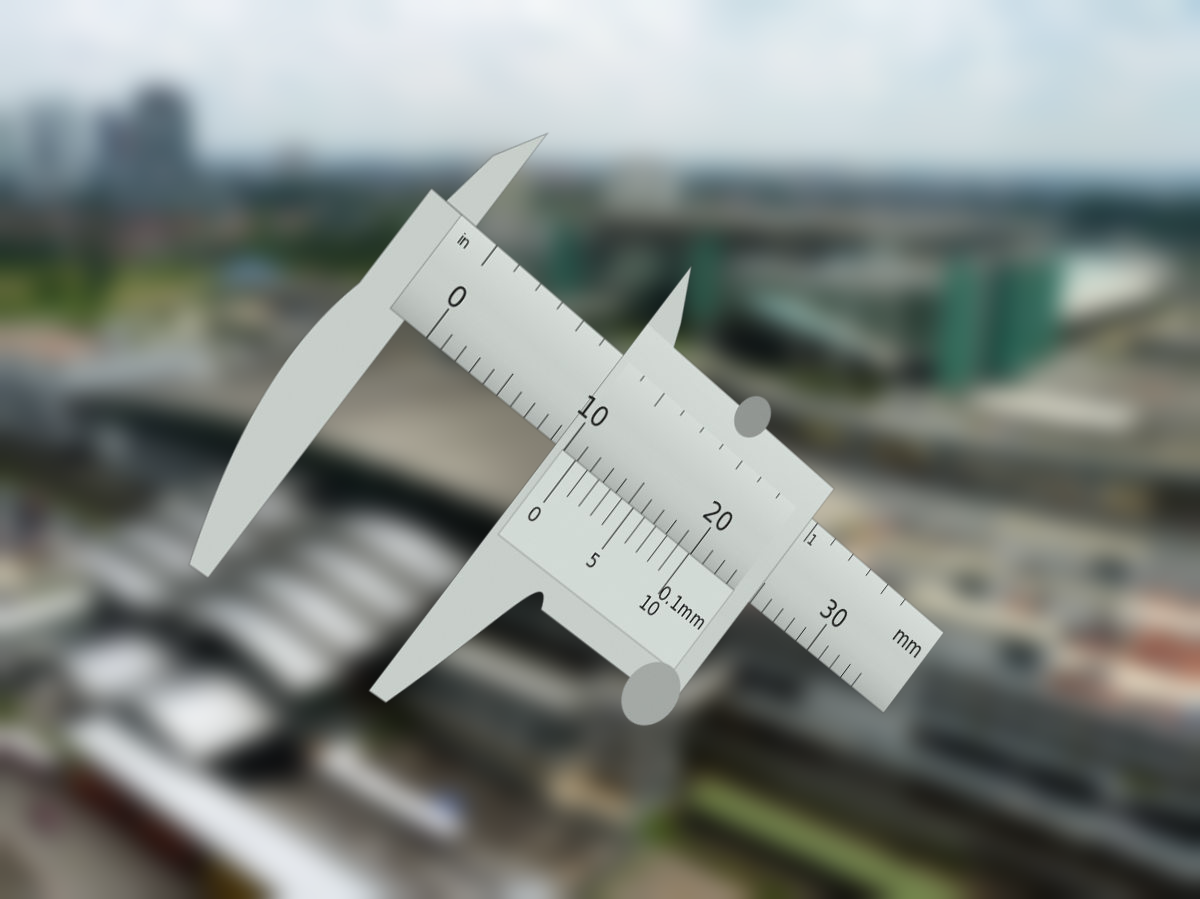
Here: 10.9 mm
